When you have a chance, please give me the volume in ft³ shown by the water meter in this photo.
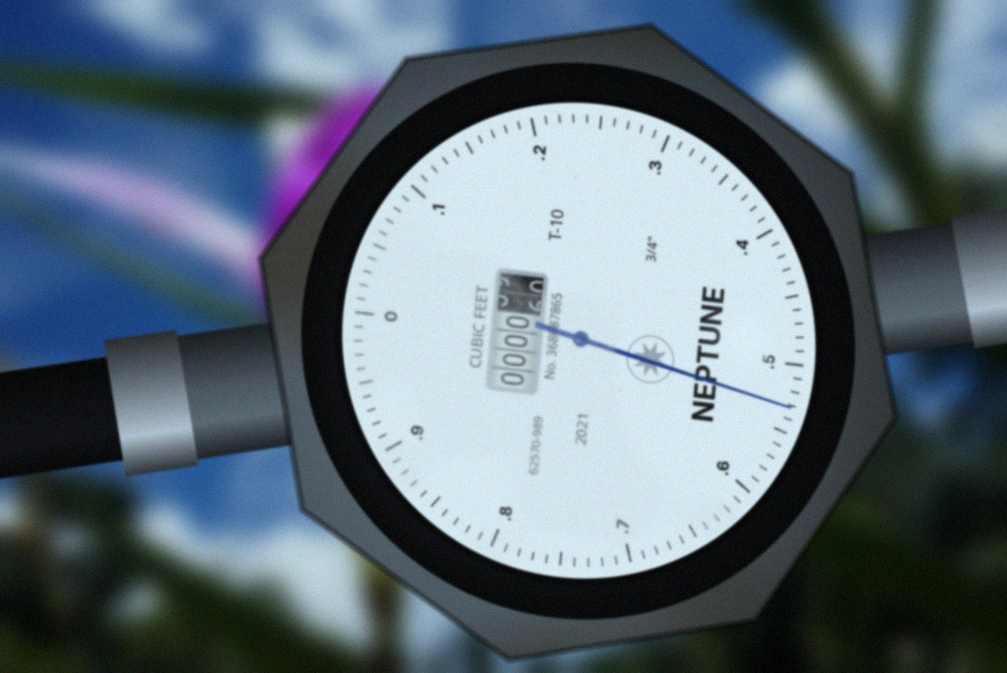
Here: 59.53 ft³
